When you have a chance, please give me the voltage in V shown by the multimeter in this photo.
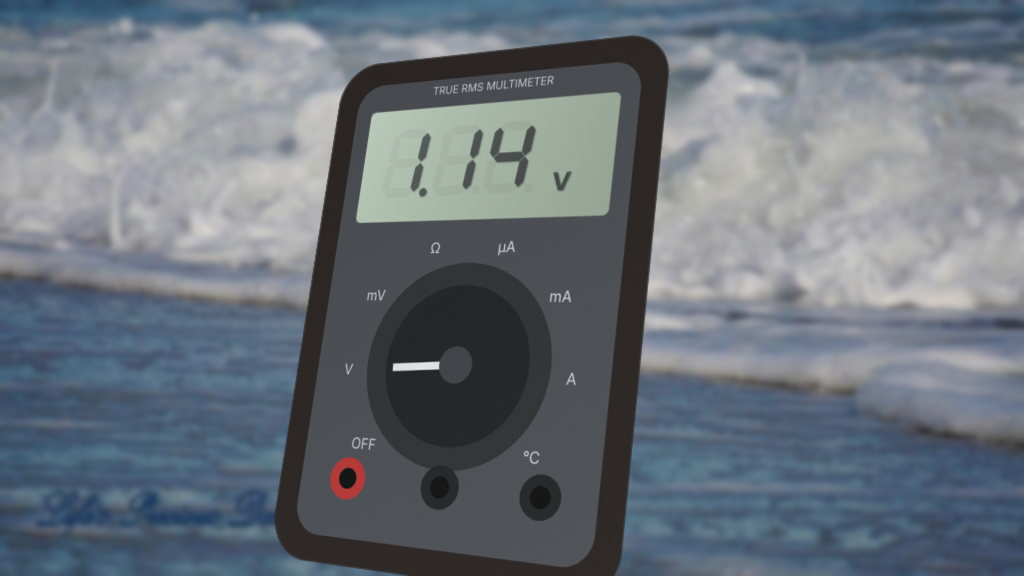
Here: 1.14 V
